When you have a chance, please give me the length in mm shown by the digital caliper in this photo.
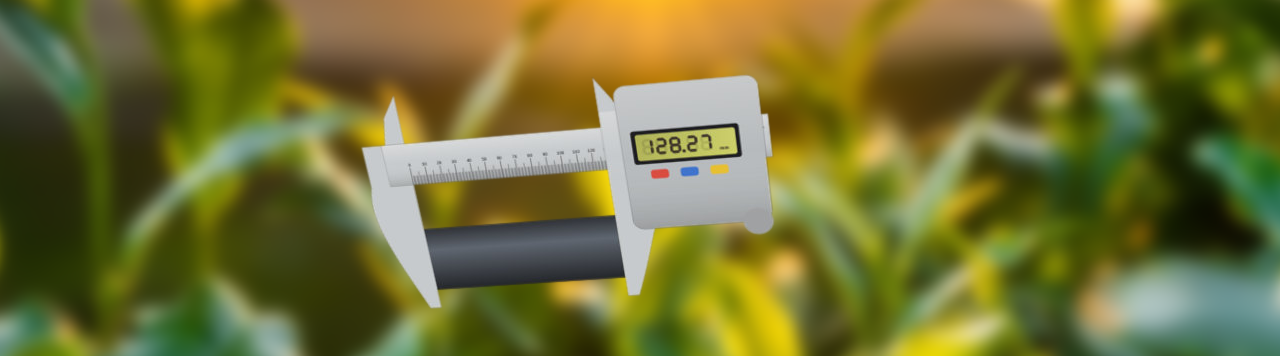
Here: 128.27 mm
